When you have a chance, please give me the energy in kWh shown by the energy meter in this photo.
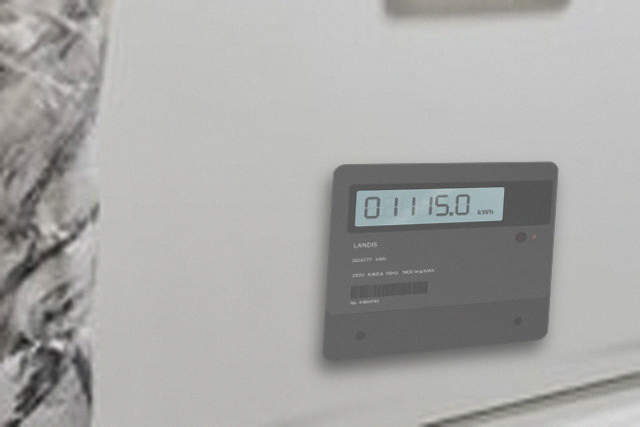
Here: 1115.0 kWh
